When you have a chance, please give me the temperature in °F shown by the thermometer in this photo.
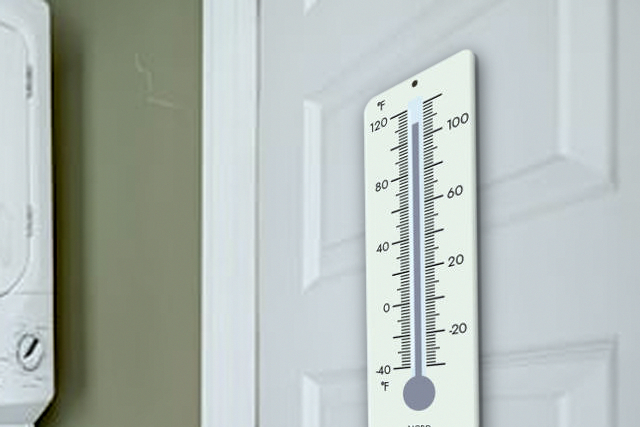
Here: 110 °F
